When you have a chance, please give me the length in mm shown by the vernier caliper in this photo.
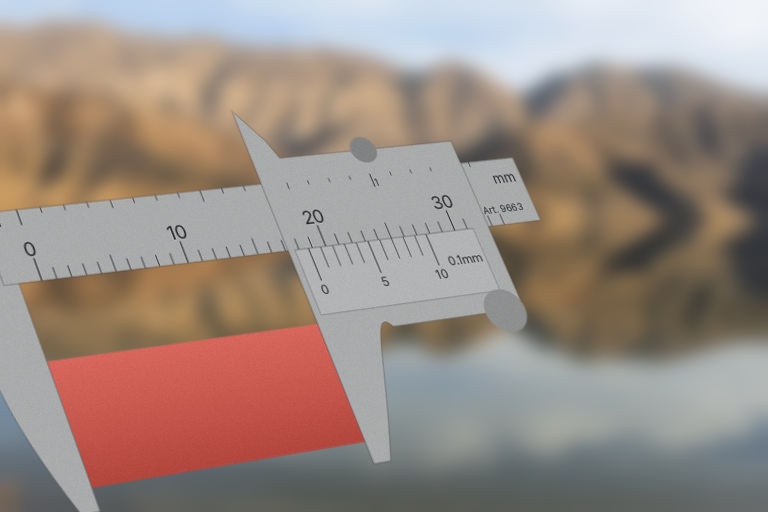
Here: 18.7 mm
